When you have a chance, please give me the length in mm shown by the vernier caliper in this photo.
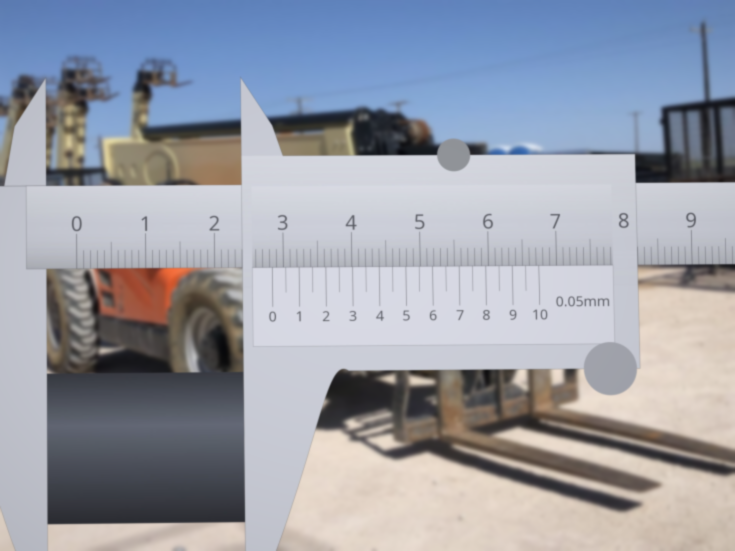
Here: 28.4 mm
